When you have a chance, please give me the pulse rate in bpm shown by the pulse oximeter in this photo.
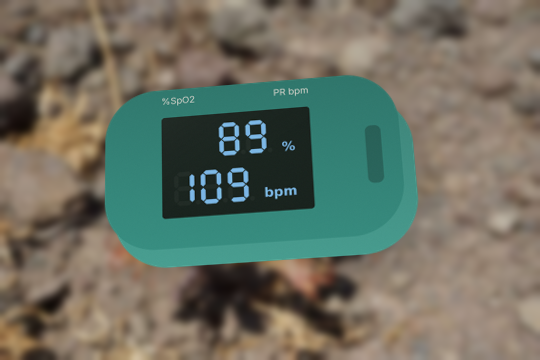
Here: 109 bpm
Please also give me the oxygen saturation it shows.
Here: 89 %
